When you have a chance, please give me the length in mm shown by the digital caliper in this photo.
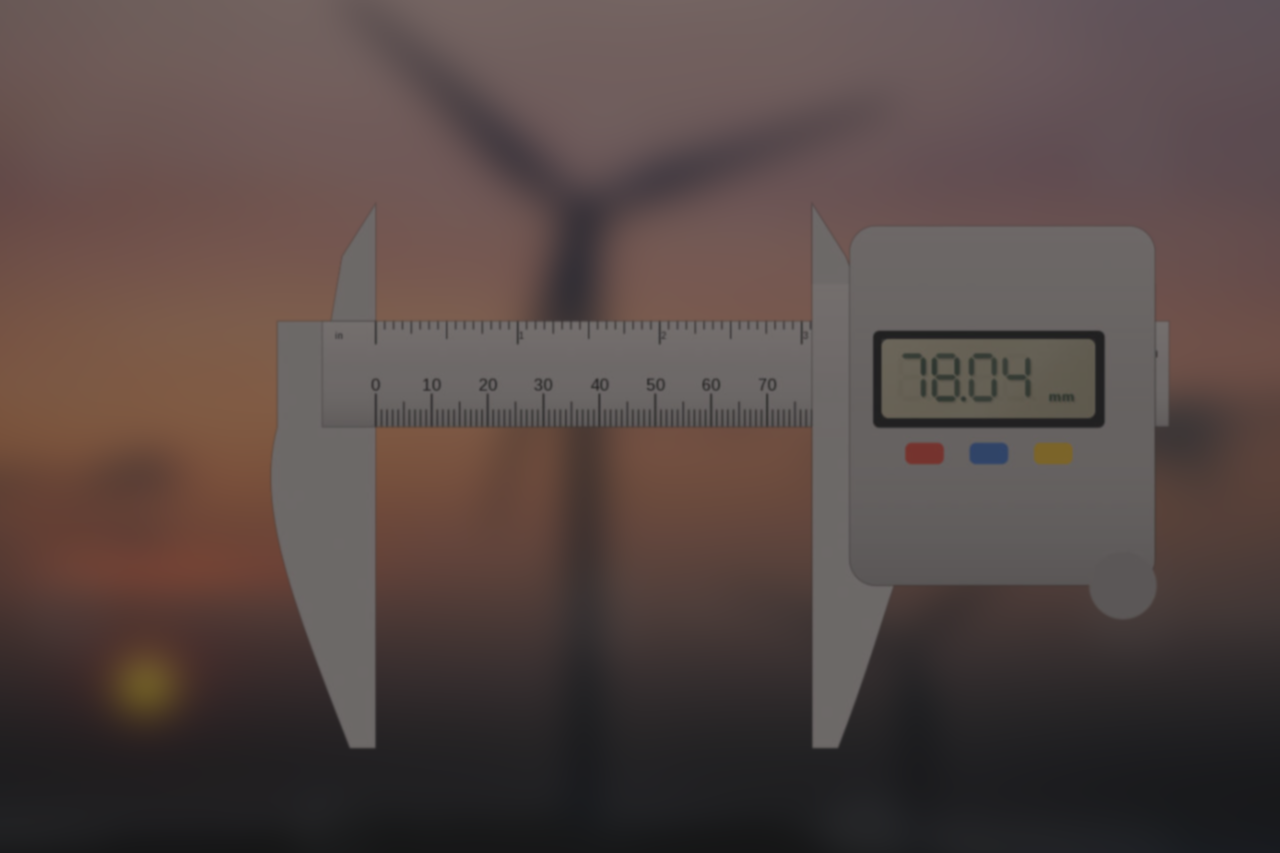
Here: 78.04 mm
